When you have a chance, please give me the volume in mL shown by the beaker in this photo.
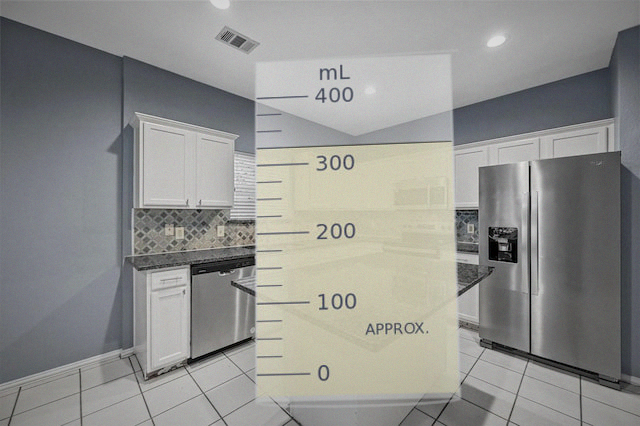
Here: 325 mL
